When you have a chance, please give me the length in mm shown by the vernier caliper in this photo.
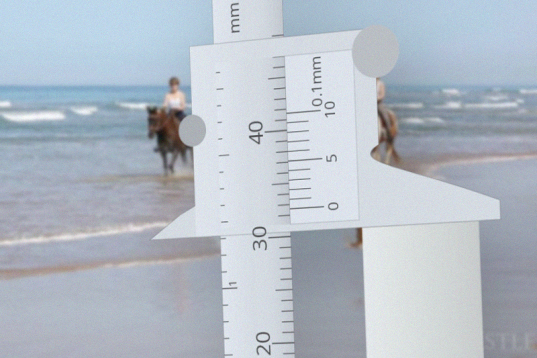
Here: 32.6 mm
